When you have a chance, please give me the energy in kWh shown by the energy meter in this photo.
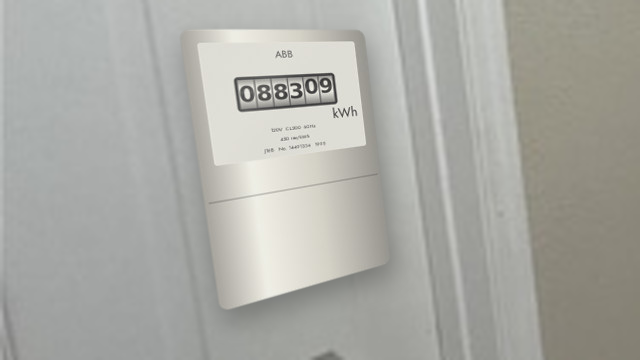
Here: 88309 kWh
